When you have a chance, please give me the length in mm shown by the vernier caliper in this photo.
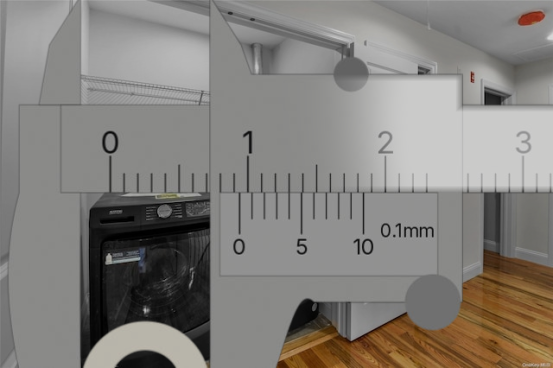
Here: 9.4 mm
